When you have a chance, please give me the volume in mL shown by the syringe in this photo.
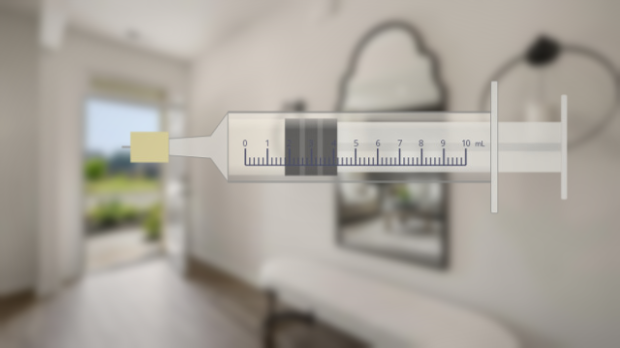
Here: 1.8 mL
